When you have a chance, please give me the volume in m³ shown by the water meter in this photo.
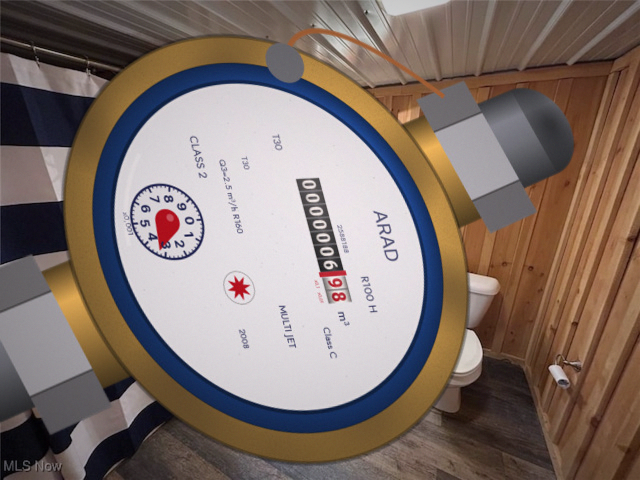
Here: 6.983 m³
